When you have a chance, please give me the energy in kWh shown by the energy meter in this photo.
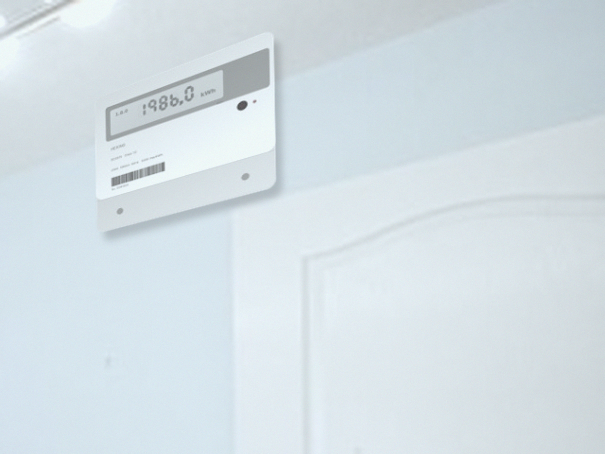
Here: 1986.0 kWh
